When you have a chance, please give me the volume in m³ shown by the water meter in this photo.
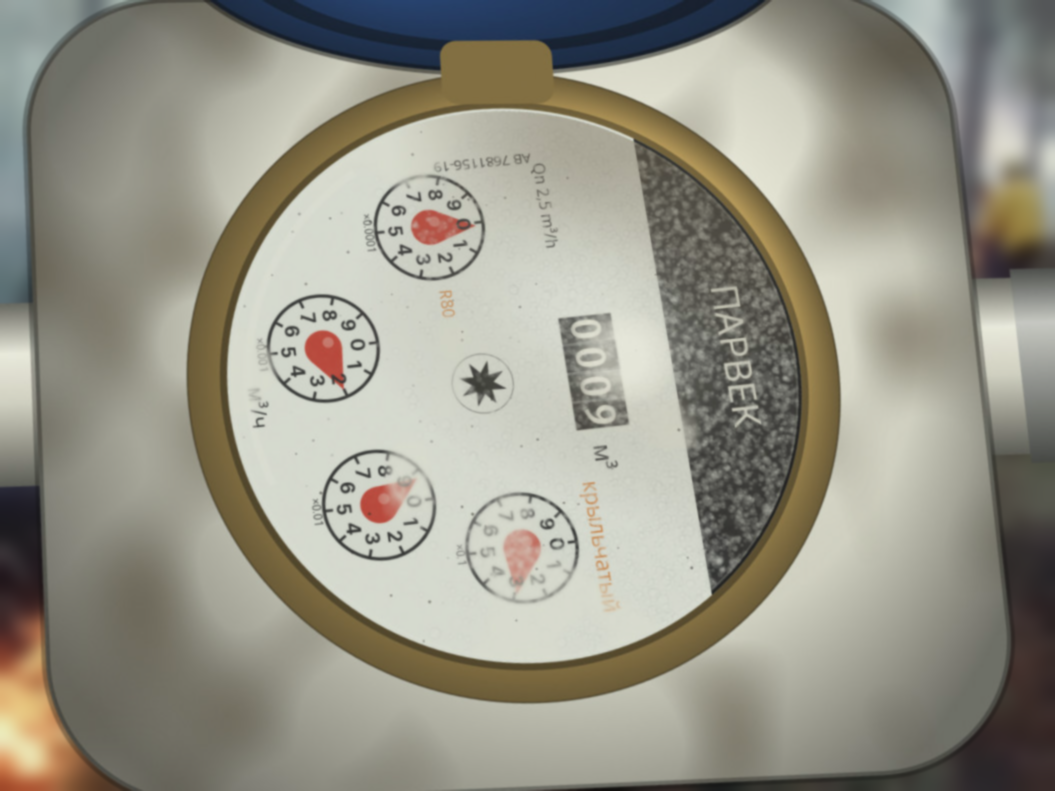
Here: 9.2920 m³
